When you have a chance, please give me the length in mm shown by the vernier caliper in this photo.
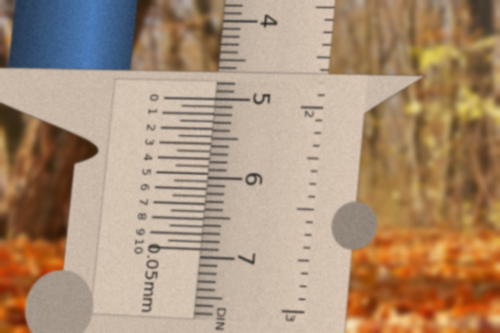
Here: 50.0 mm
